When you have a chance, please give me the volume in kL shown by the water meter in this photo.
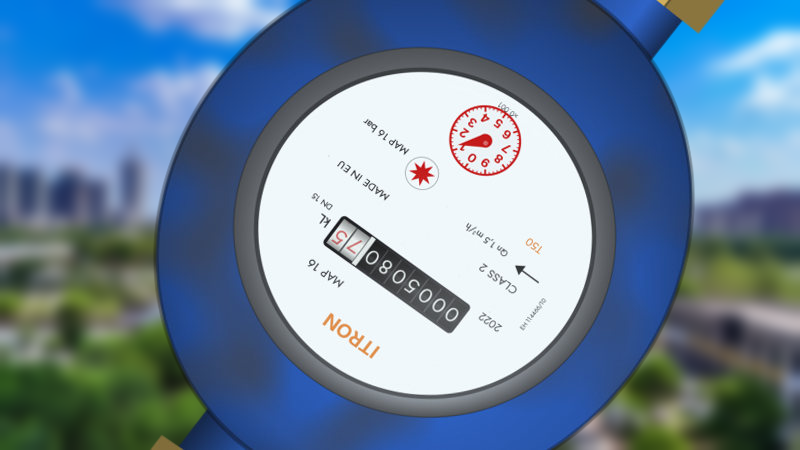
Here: 5080.751 kL
